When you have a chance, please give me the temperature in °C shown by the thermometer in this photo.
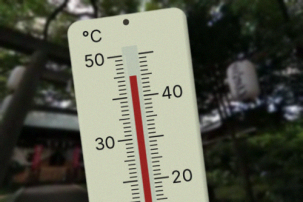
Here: 45 °C
